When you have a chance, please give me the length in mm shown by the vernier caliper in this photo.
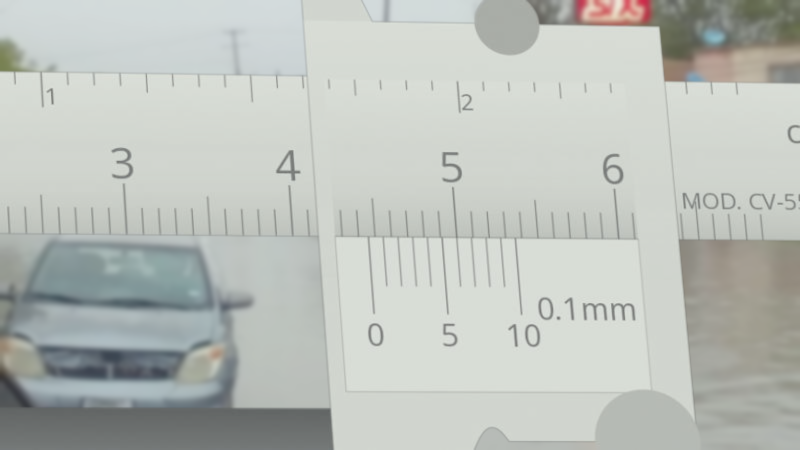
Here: 44.6 mm
